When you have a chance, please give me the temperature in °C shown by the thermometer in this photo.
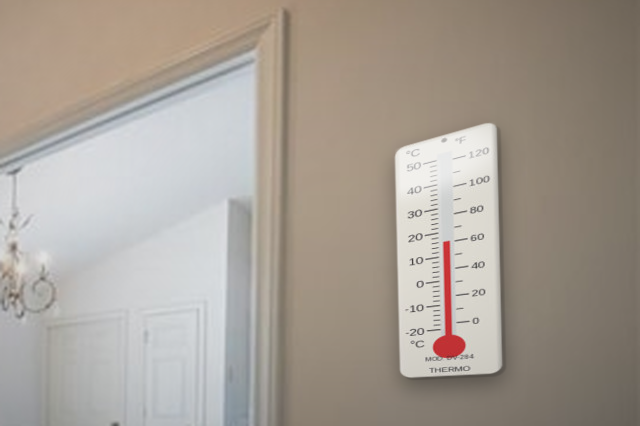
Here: 16 °C
